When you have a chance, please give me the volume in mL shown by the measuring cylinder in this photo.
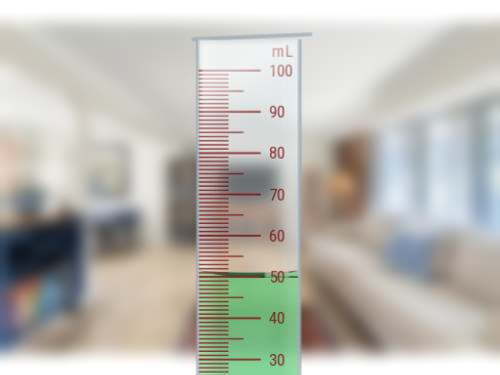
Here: 50 mL
